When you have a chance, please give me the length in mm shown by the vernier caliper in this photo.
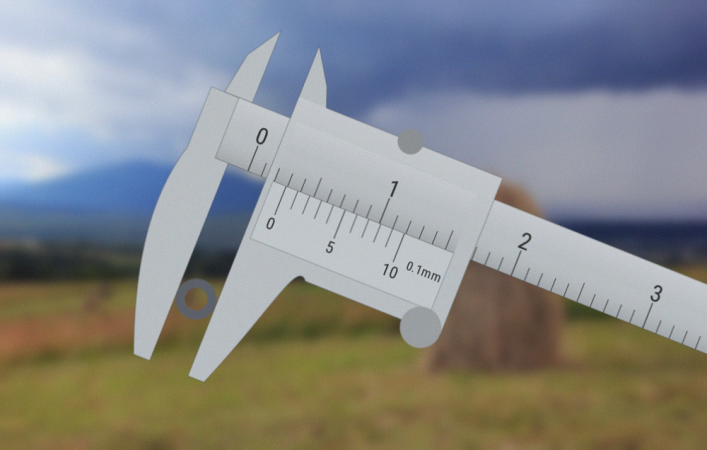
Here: 2.9 mm
